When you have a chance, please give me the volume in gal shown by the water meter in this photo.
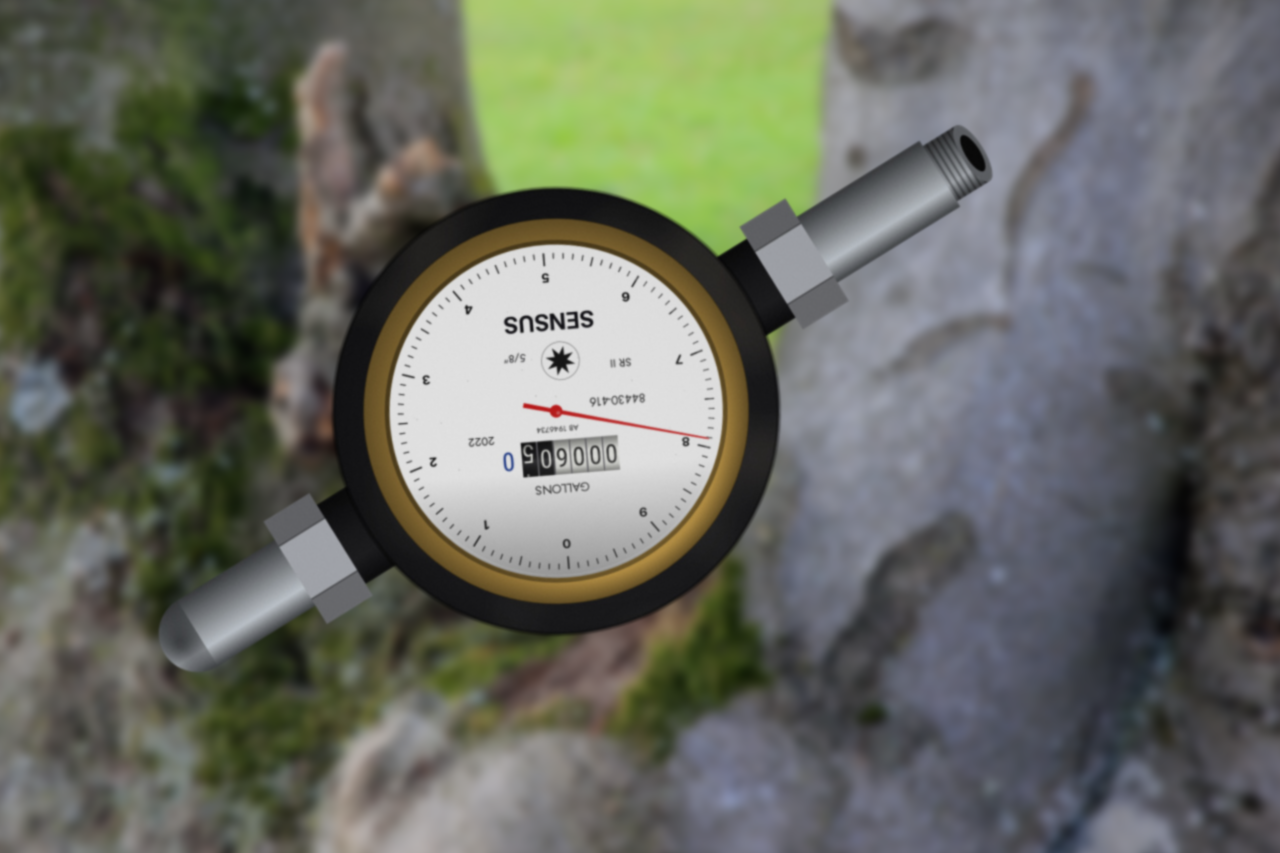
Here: 6047.9 gal
